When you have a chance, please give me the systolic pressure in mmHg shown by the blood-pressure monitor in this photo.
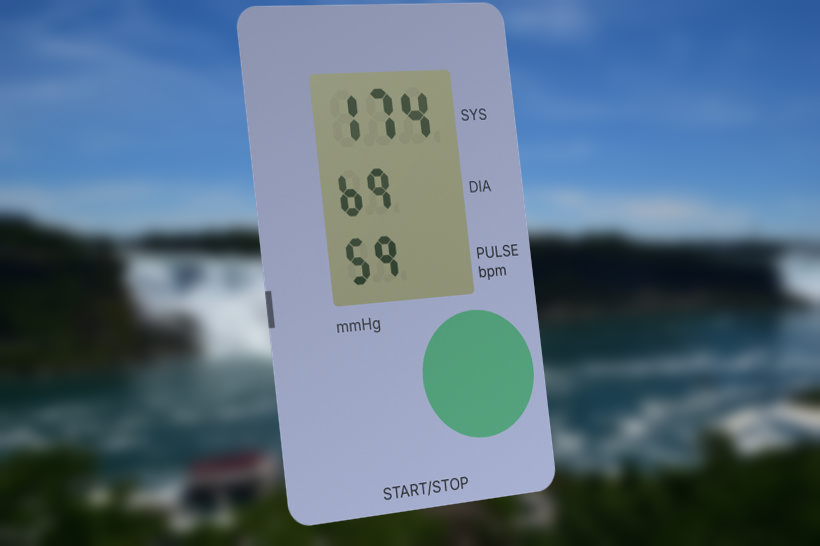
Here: 174 mmHg
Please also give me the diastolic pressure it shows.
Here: 69 mmHg
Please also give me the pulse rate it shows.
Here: 59 bpm
